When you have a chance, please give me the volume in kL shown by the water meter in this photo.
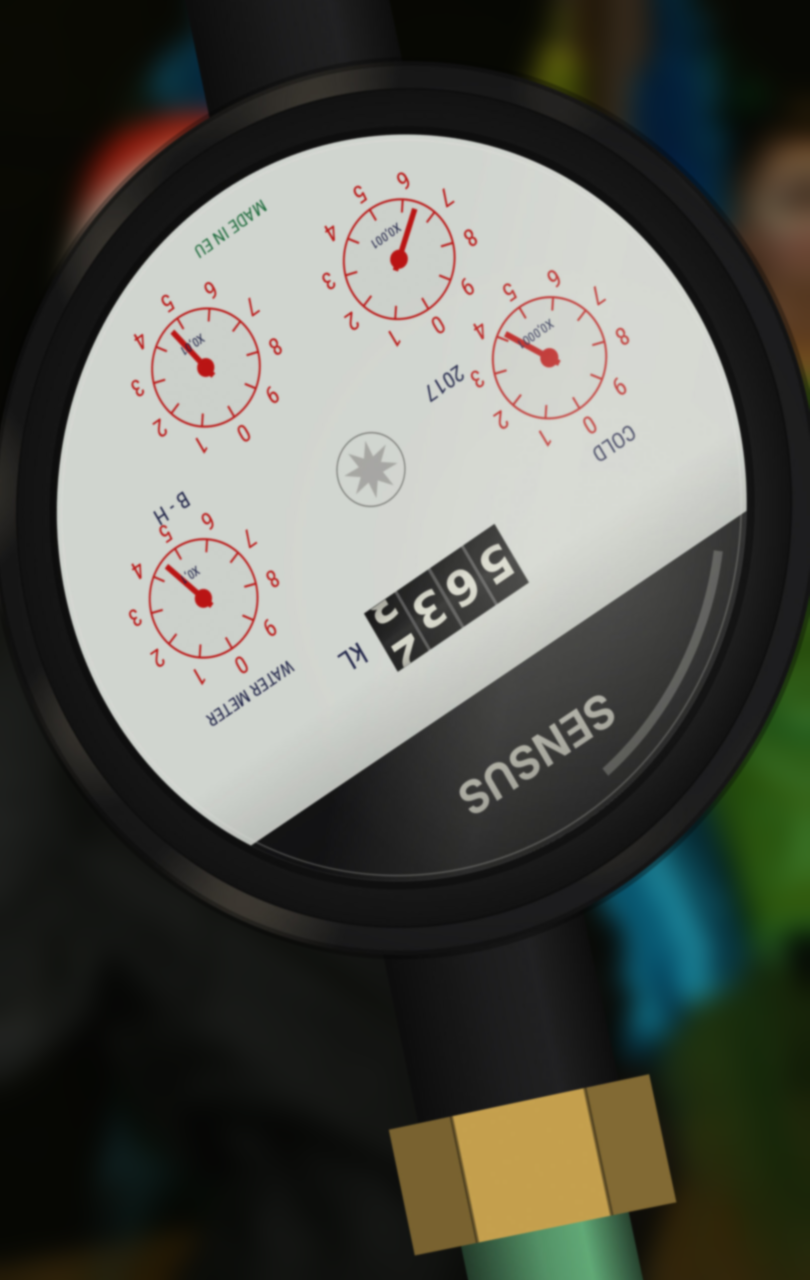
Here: 5632.4464 kL
